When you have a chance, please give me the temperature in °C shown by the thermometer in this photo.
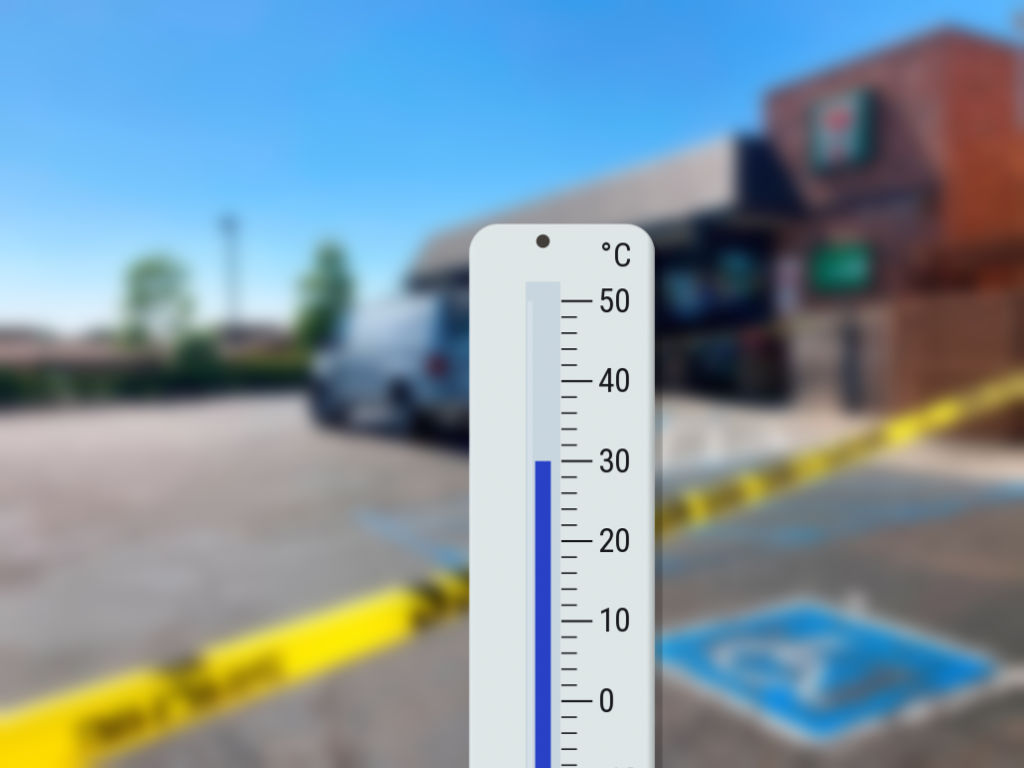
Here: 30 °C
